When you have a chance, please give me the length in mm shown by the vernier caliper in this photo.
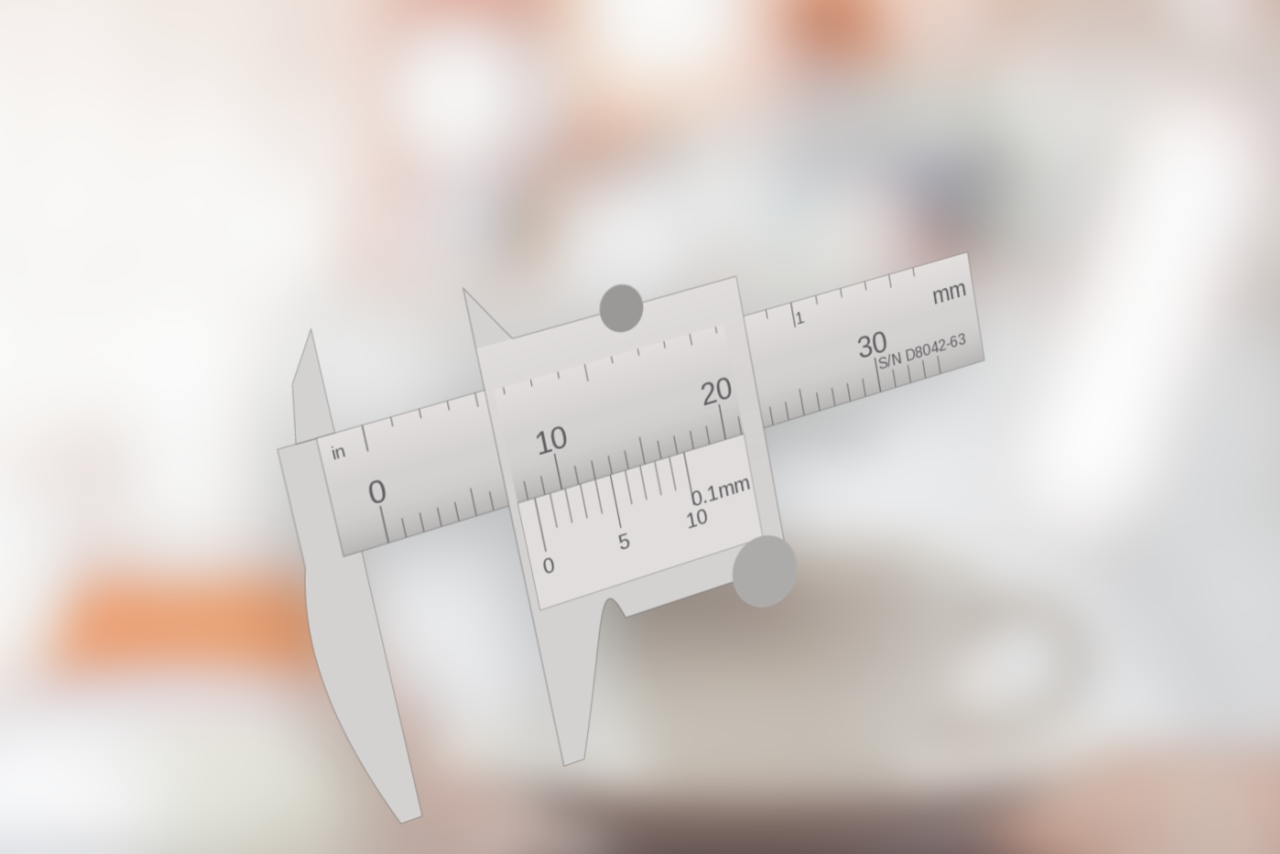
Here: 8.4 mm
